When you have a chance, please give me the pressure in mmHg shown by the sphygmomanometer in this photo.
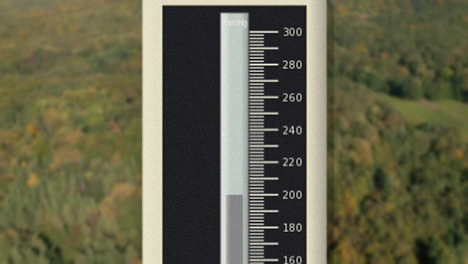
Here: 200 mmHg
